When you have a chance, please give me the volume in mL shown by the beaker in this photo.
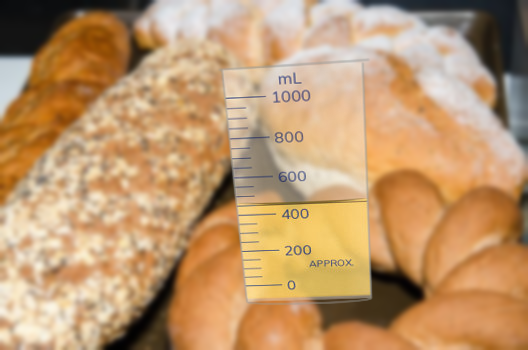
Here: 450 mL
